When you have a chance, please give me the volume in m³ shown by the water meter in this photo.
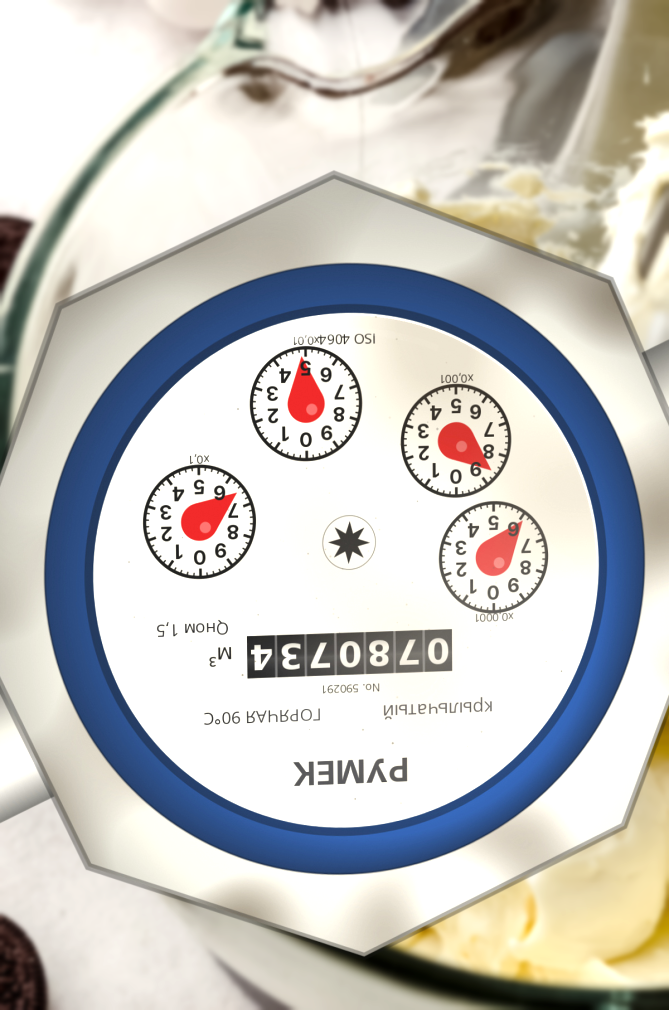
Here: 780734.6486 m³
